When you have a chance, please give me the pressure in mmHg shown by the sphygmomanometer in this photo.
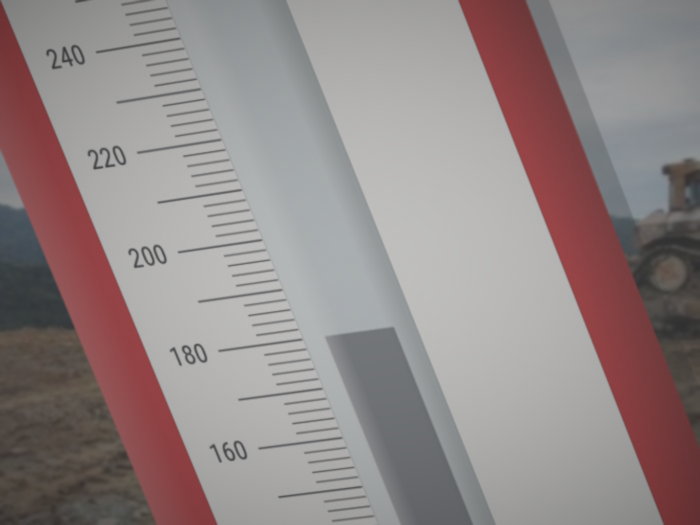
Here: 180 mmHg
